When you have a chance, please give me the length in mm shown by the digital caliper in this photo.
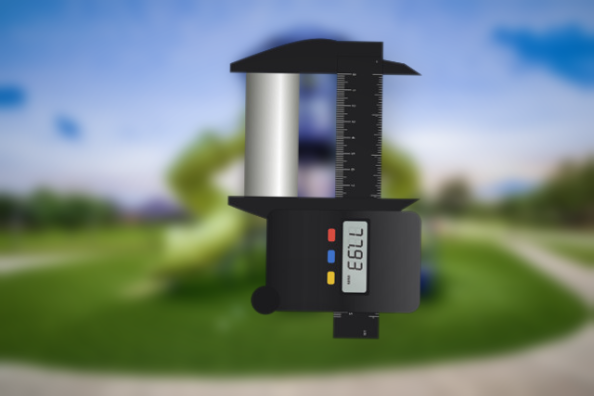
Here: 77.93 mm
